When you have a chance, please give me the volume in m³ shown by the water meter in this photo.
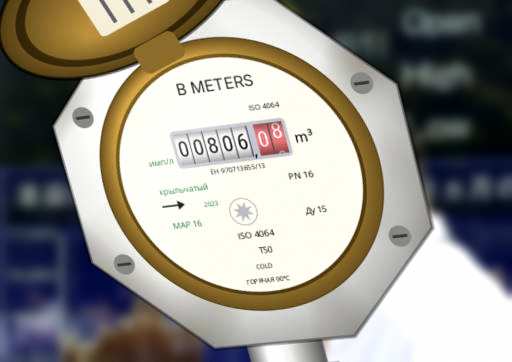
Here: 806.08 m³
